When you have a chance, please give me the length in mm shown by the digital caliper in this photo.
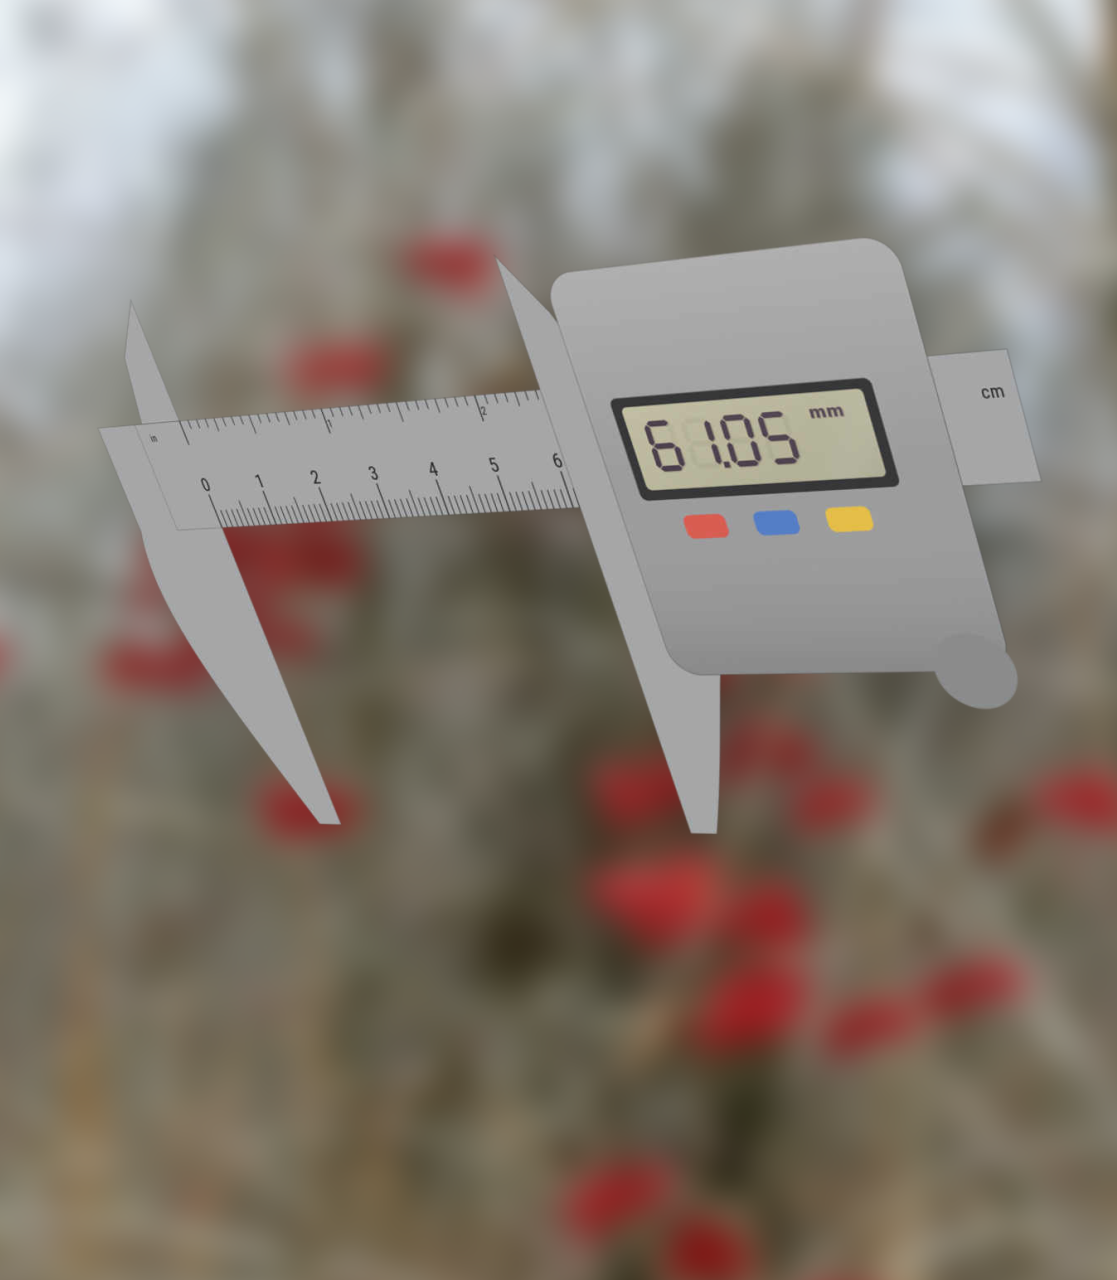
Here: 61.05 mm
